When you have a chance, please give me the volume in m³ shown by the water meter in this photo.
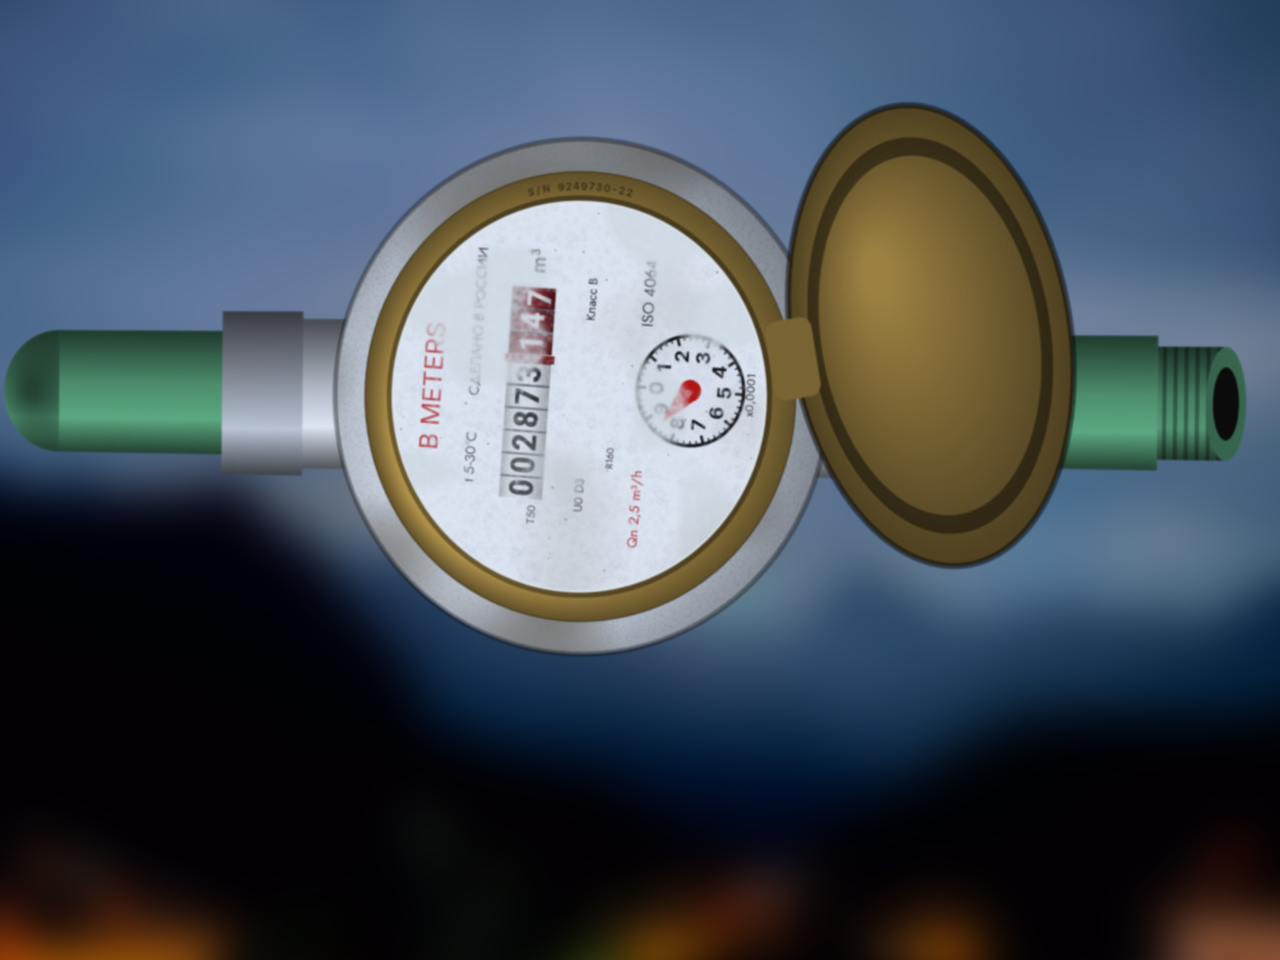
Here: 2873.1468 m³
